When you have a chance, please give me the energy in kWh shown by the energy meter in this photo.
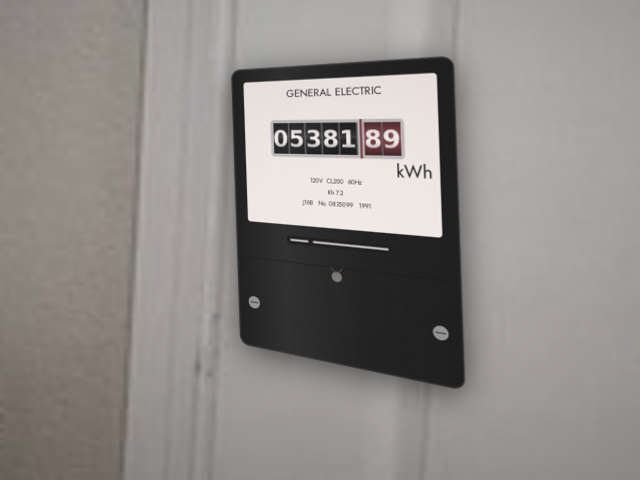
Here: 5381.89 kWh
